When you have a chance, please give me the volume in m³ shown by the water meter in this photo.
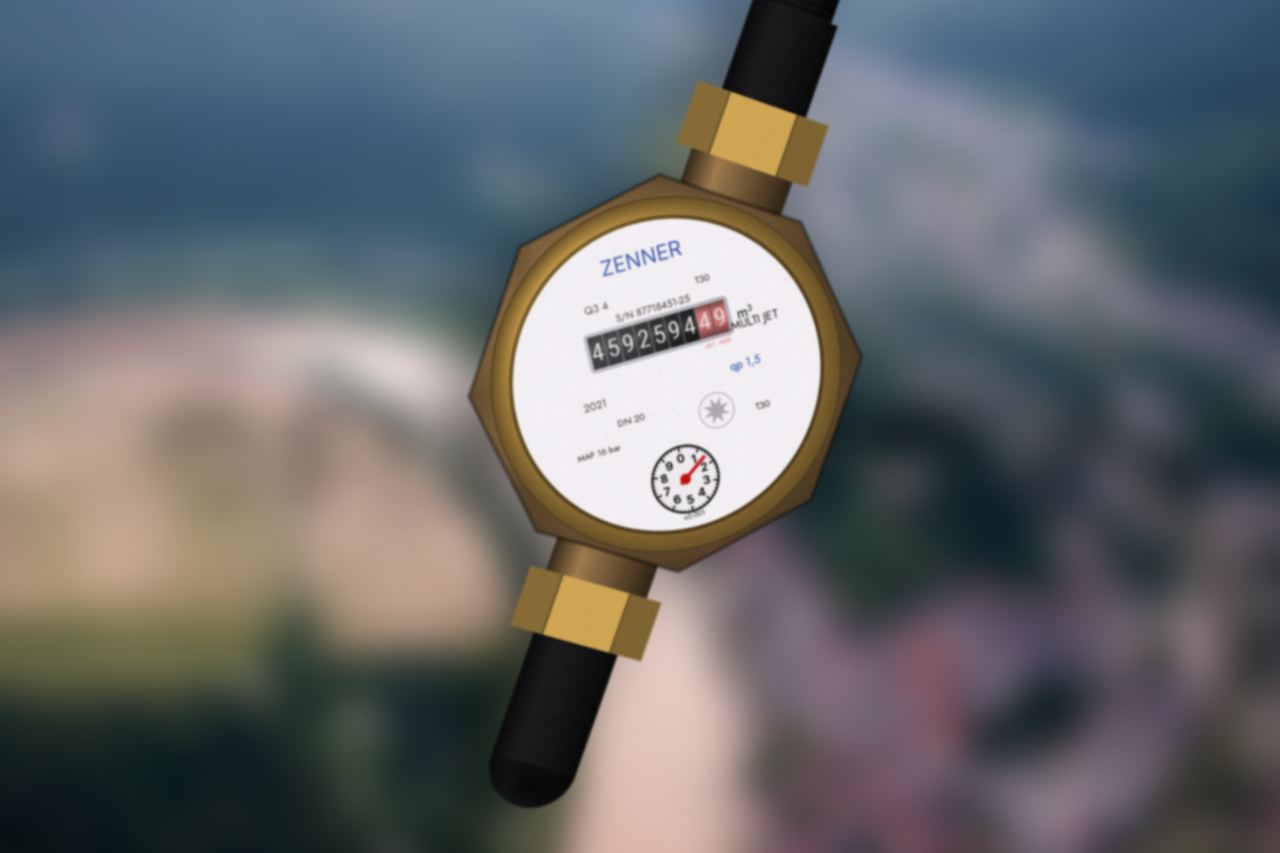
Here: 4592594.491 m³
